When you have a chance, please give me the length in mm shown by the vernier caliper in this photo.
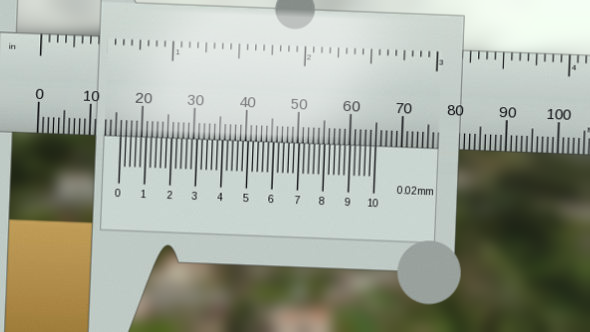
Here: 16.0 mm
